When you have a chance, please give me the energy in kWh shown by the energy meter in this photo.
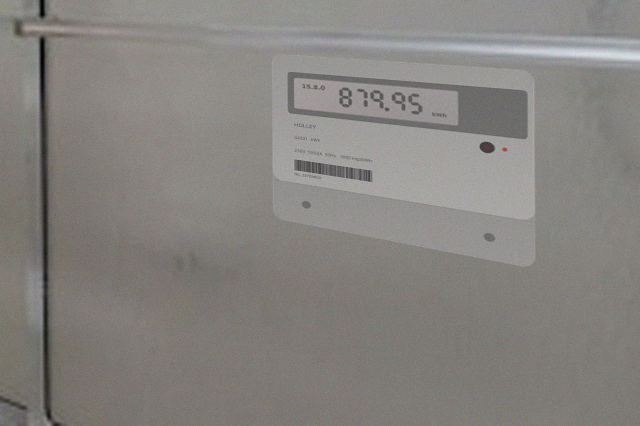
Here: 879.95 kWh
